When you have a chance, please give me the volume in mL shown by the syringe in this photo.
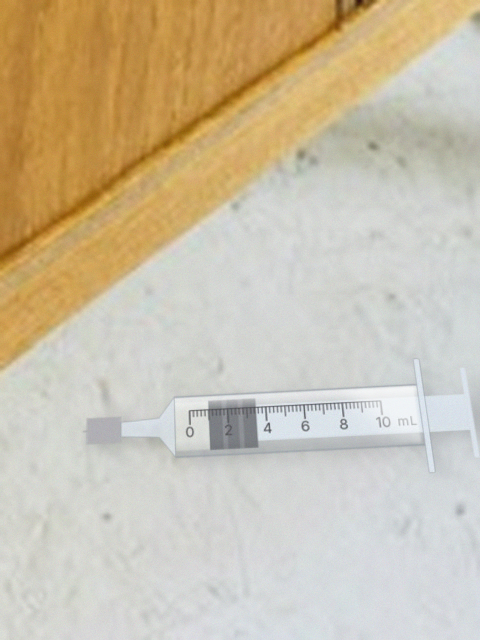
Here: 1 mL
